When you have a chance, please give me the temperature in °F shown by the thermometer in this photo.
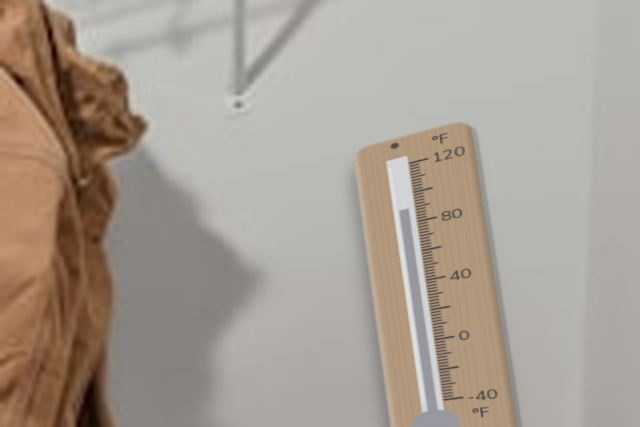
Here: 90 °F
